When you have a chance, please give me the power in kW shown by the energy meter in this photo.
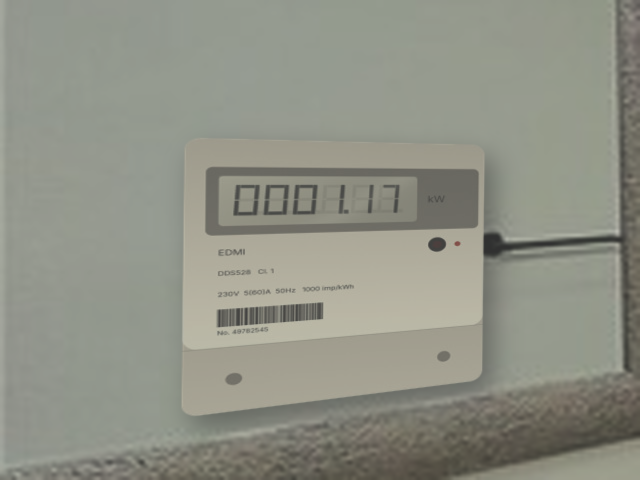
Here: 1.17 kW
